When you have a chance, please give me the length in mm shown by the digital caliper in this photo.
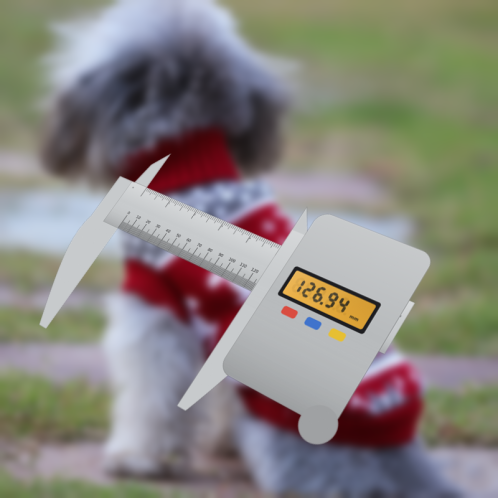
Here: 126.94 mm
